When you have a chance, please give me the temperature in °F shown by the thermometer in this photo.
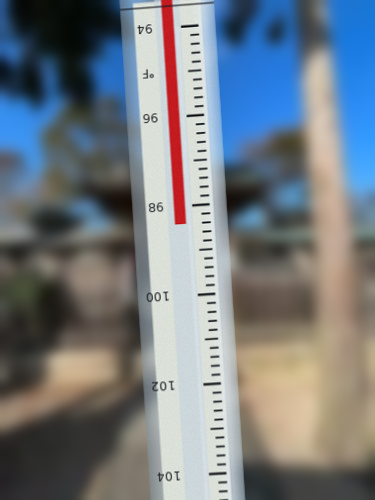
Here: 98.4 °F
